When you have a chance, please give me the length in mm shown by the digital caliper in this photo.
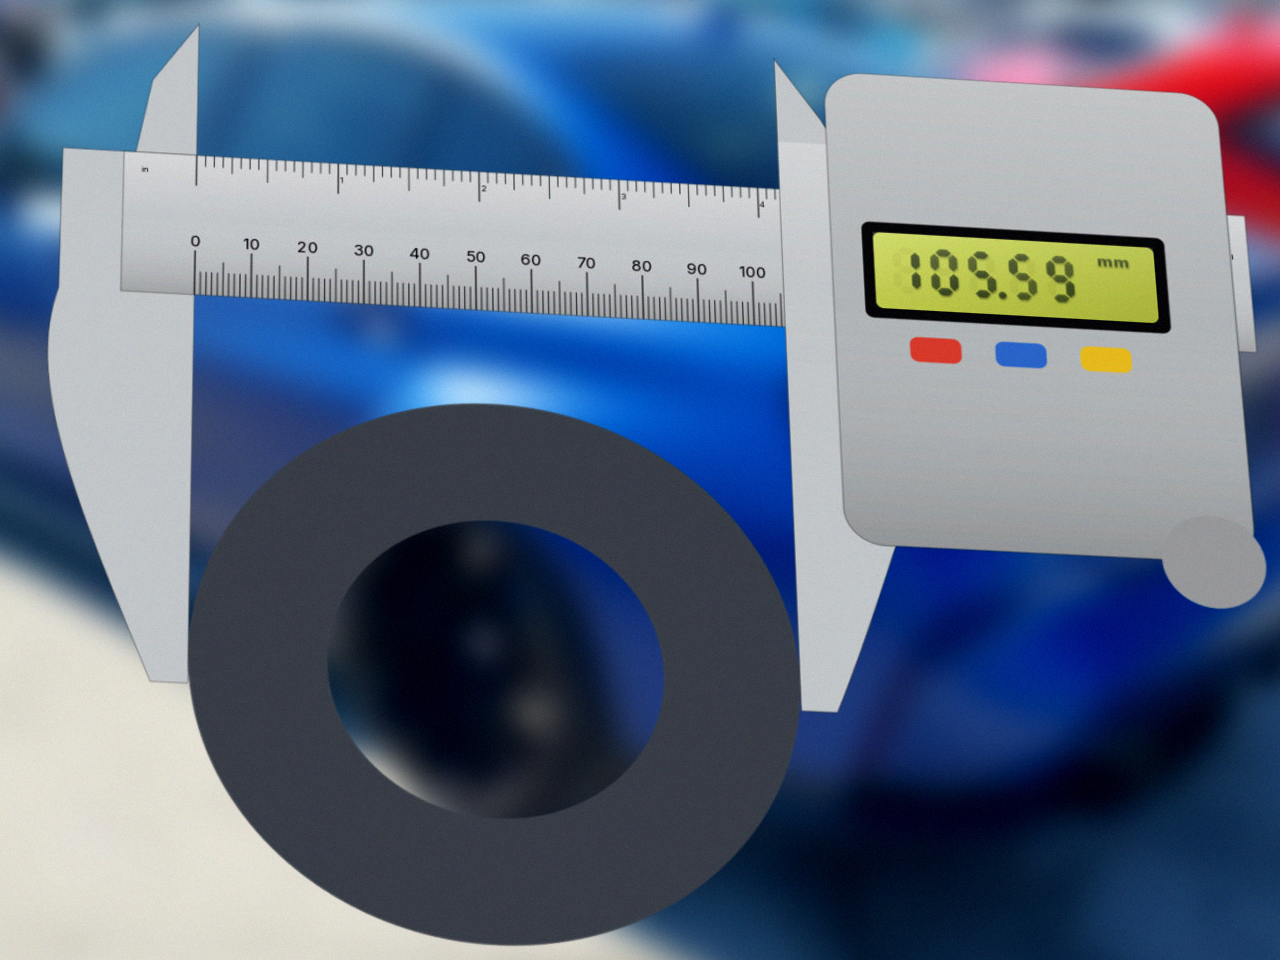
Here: 105.59 mm
